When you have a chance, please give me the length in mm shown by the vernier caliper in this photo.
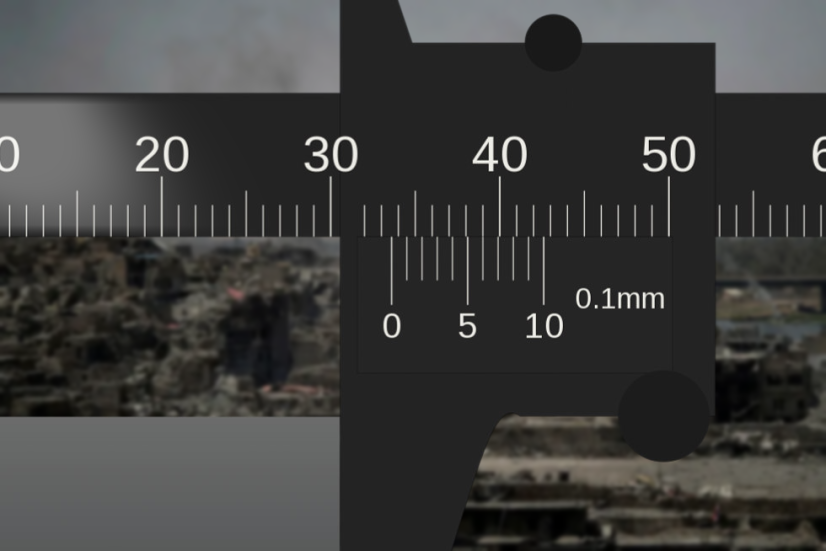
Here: 33.6 mm
